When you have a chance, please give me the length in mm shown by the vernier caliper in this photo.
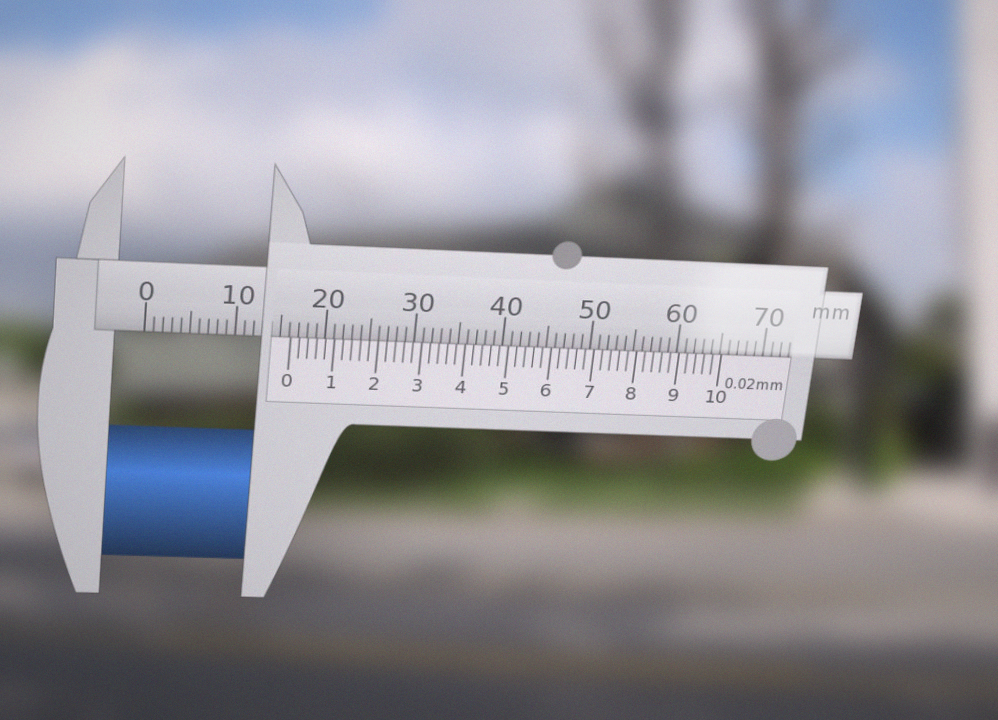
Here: 16.2 mm
